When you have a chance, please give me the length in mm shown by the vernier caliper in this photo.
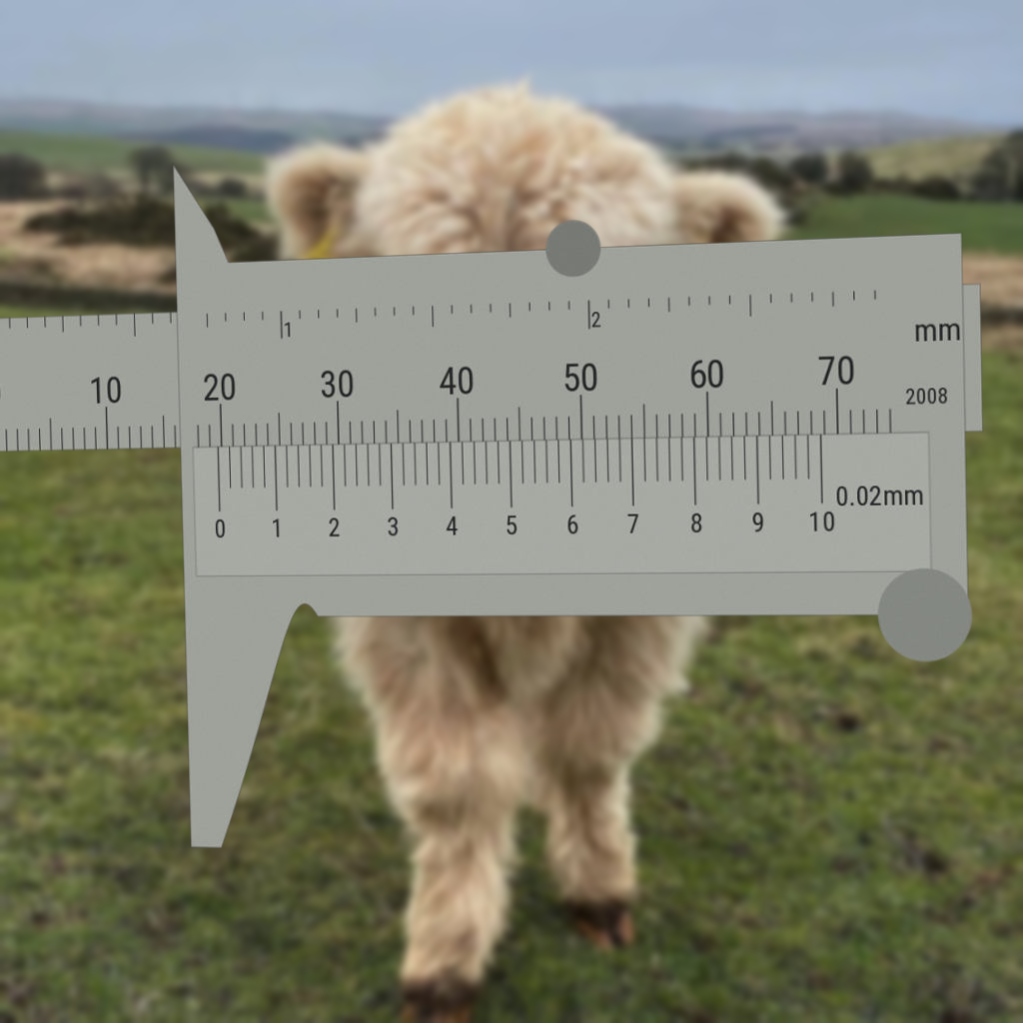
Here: 19.7 mm
